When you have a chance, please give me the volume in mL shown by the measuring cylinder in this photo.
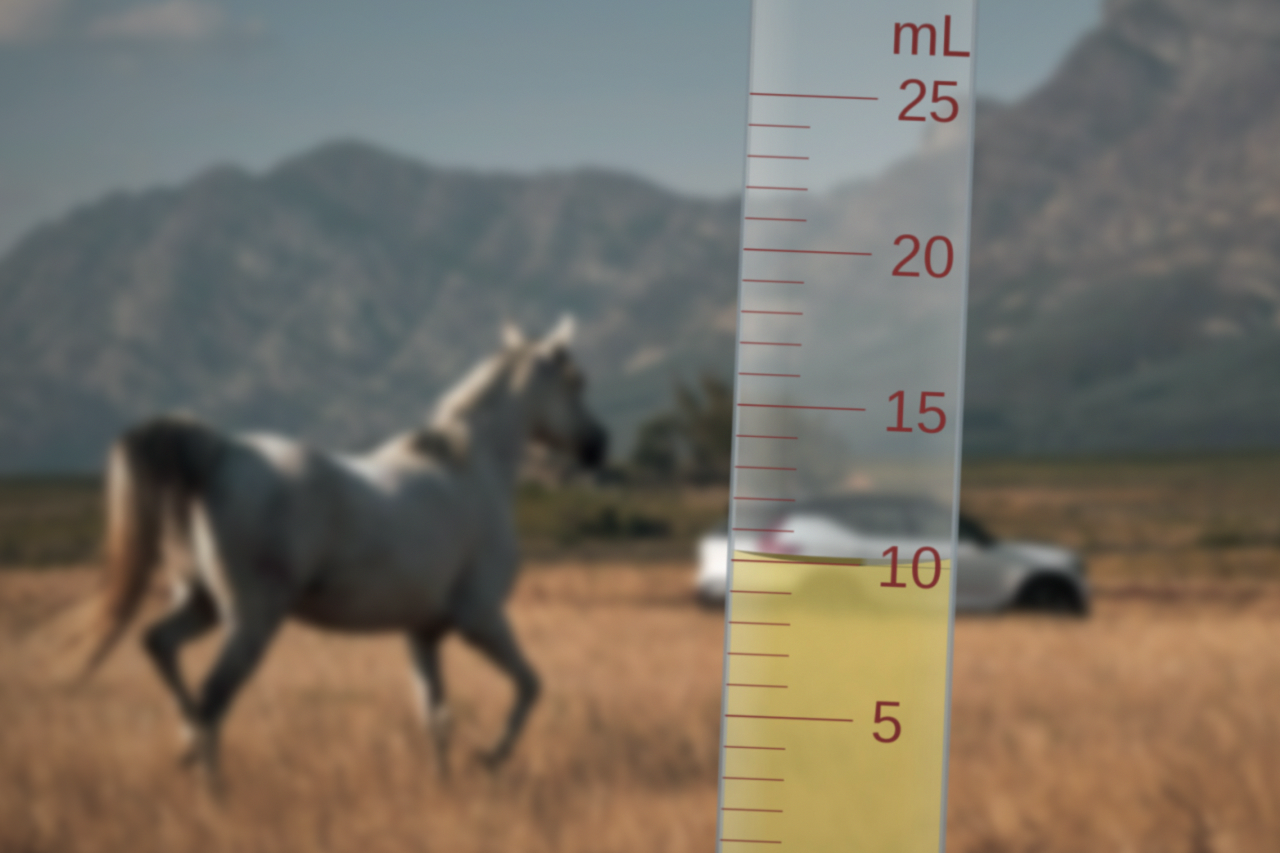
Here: 10 mL
